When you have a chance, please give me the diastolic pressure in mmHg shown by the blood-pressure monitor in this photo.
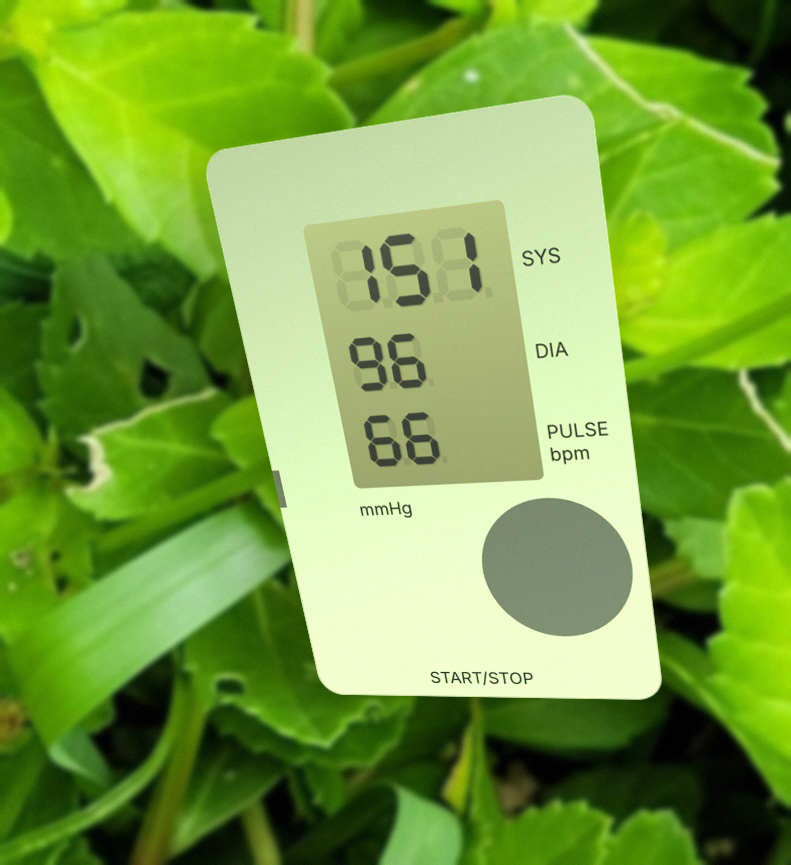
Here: 96 mmHg
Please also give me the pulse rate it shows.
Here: 66 bpm
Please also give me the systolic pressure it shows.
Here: 151 mmHg
